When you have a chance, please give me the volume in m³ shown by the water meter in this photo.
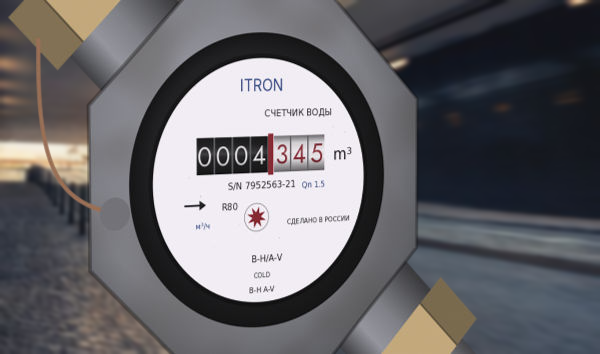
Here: 4.345 m³
